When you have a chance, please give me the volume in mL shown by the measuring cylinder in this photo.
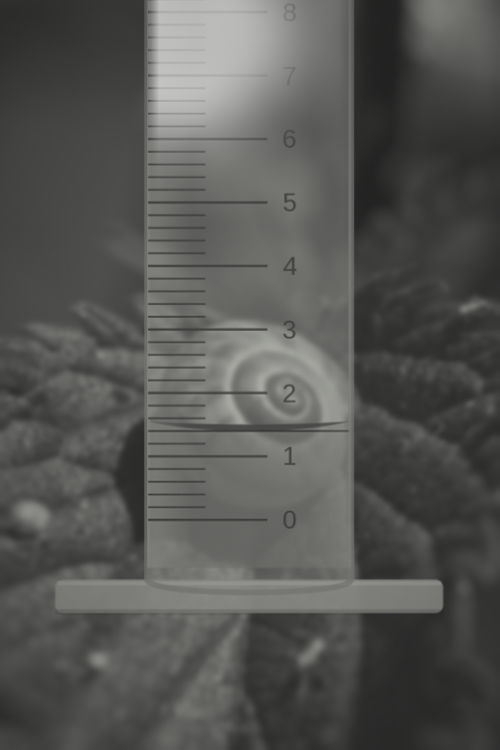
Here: 1.4 mL
